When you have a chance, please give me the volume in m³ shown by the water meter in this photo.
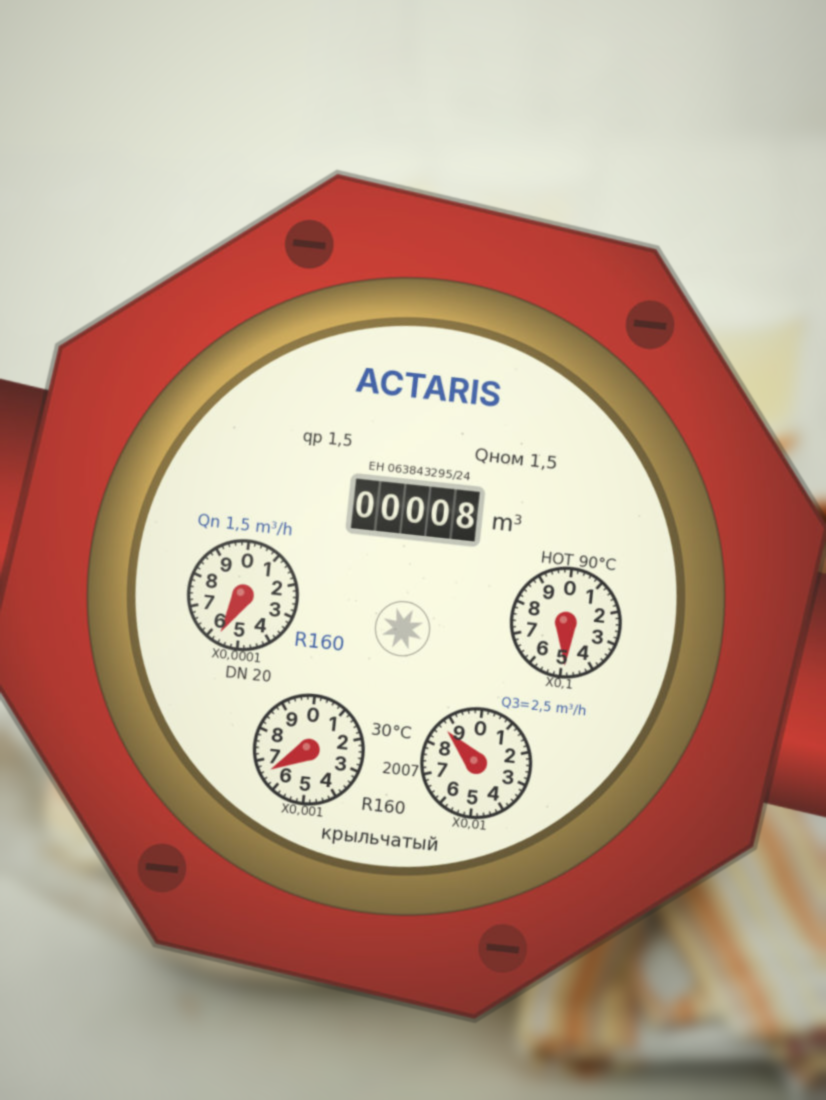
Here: 8.4865 m³
